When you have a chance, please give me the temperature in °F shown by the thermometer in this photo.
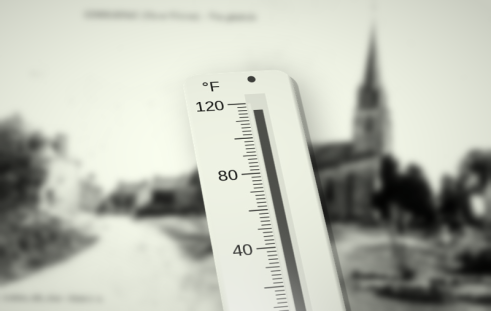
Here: 116 °F
